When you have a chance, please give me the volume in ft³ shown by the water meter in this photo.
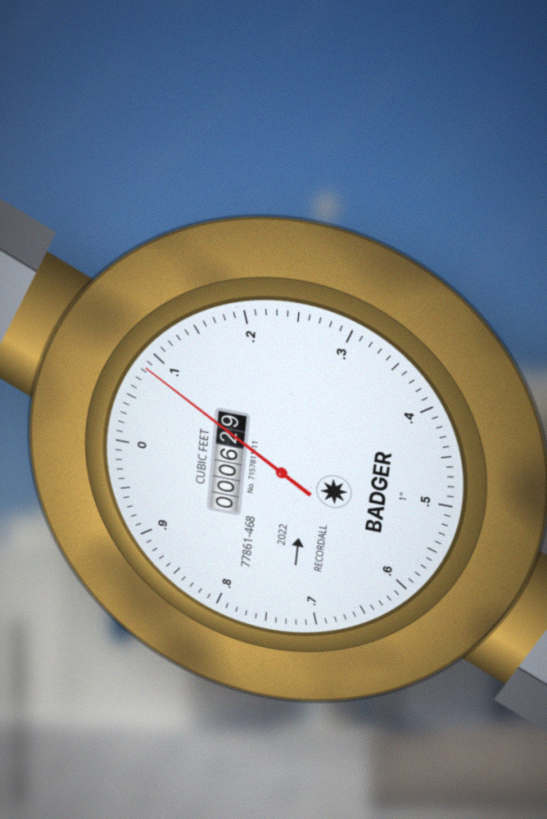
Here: 629.08 ft³
